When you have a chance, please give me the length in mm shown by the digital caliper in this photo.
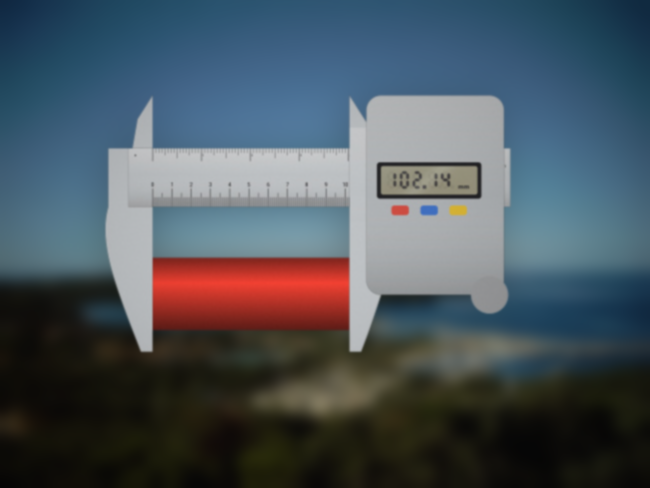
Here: 102.14 mm
